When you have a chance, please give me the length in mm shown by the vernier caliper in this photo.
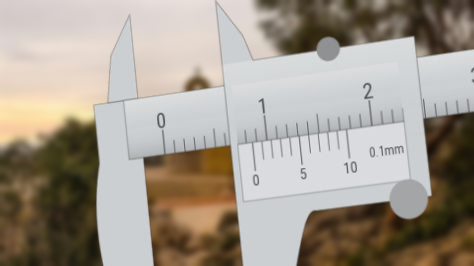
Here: 8.6 mm
